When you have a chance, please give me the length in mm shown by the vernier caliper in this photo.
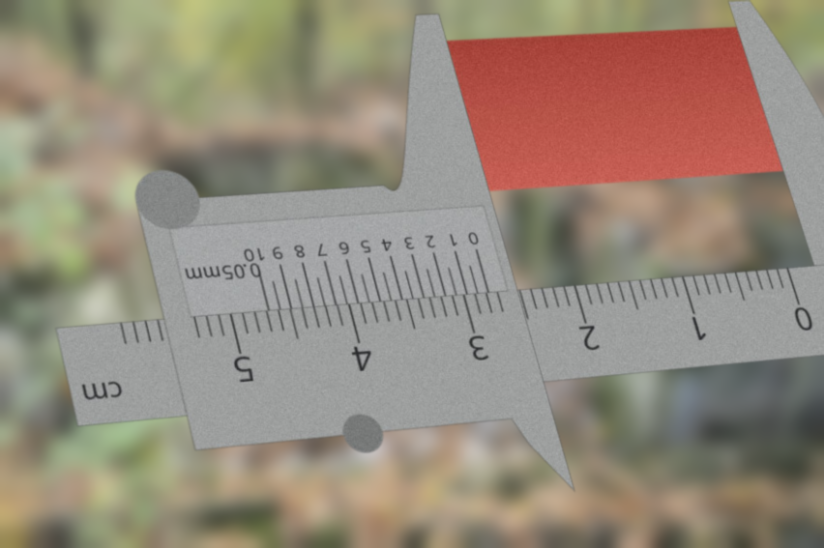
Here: 27.8 mm
